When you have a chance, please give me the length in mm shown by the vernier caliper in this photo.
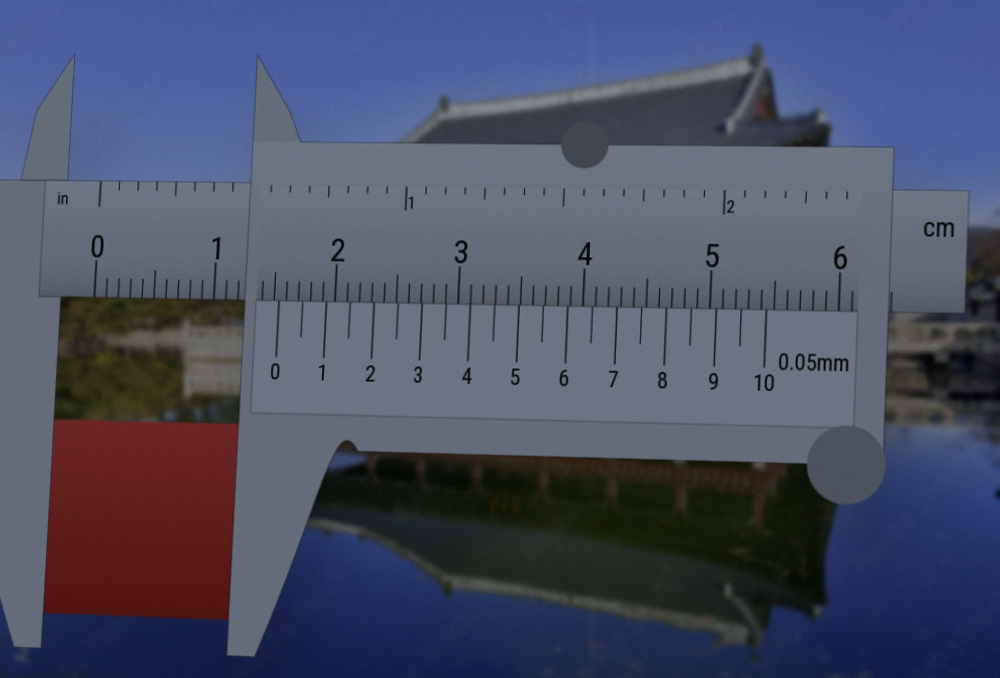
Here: 15.4 mm
